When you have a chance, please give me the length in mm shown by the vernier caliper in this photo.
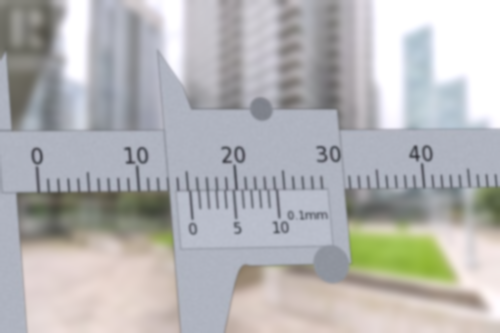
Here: 15.2 mm
